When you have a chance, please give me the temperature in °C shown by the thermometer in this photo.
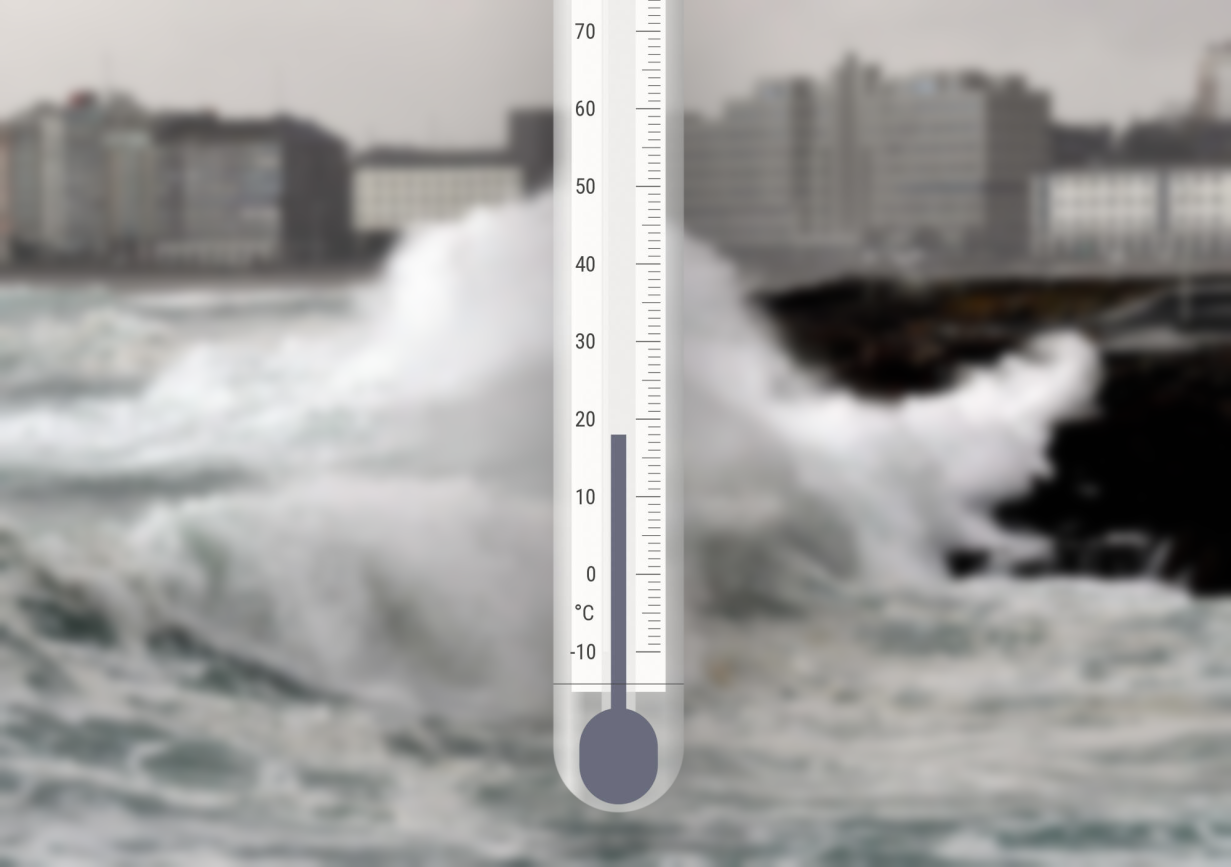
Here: 18 °C
